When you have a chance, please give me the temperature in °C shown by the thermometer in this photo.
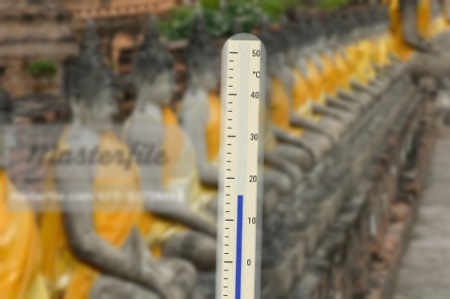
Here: 16 °C
